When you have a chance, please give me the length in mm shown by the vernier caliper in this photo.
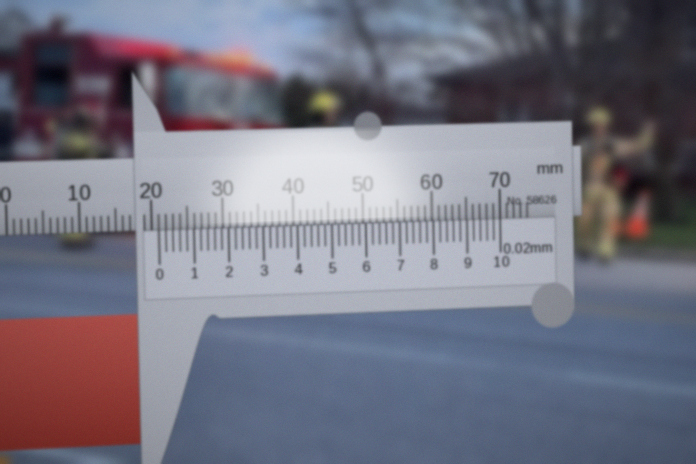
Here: 21.0 mm
